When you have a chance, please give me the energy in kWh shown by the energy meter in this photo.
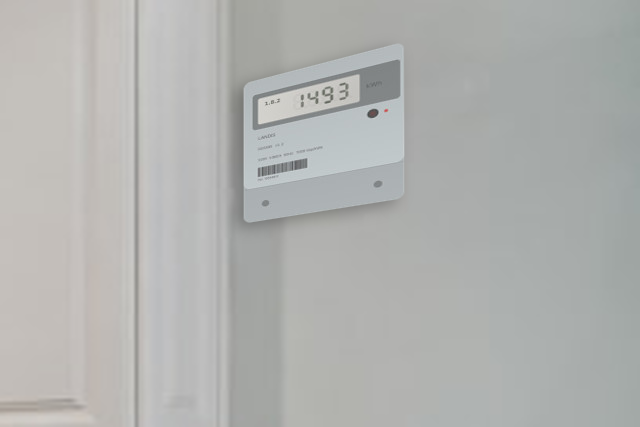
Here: 1493 kWh
